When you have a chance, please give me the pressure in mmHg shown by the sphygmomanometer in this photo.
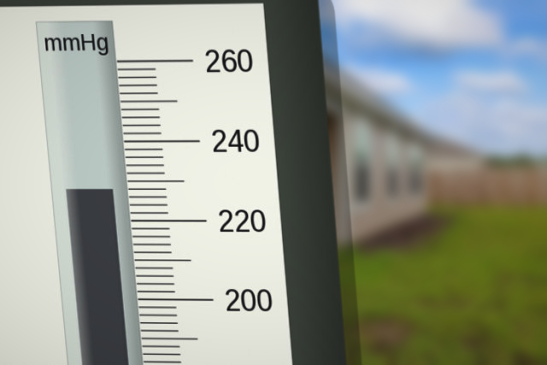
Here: 228 mmHg
